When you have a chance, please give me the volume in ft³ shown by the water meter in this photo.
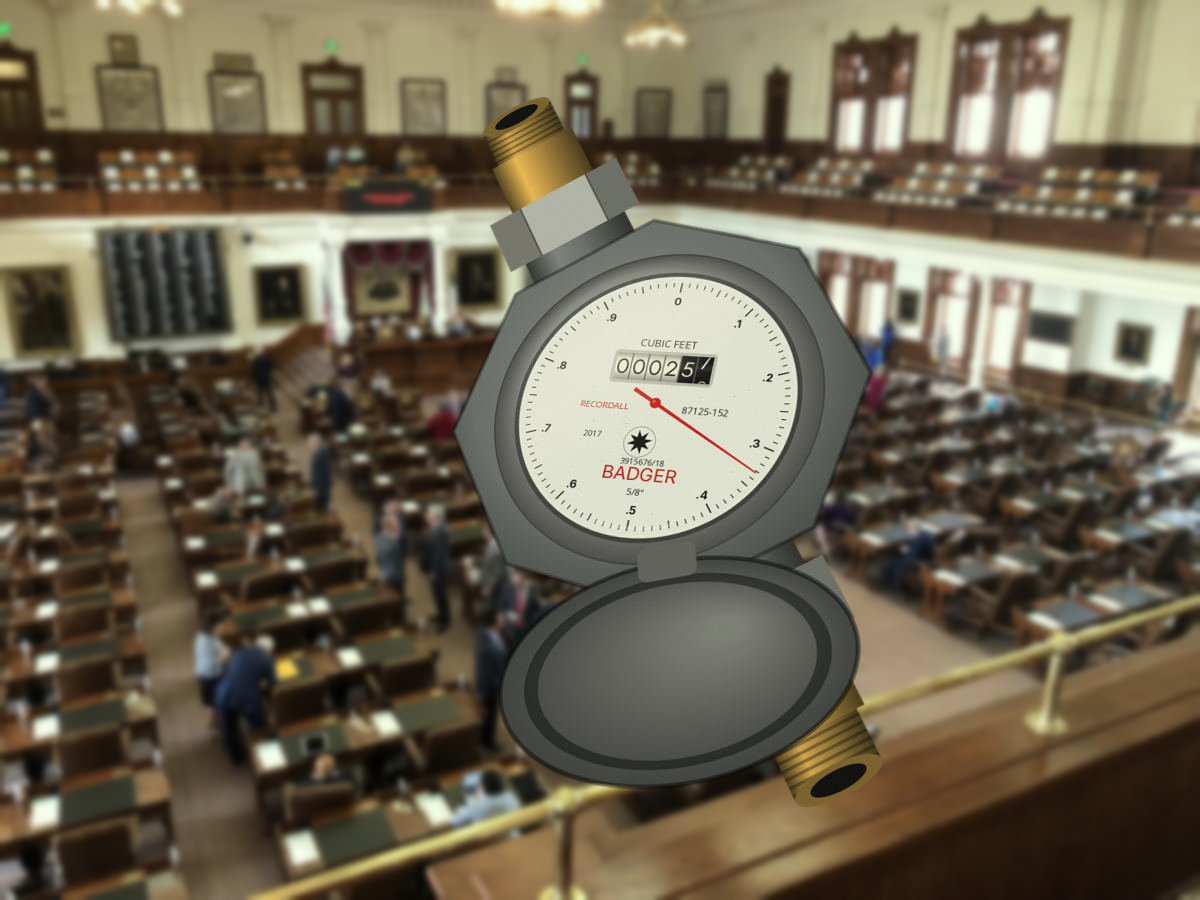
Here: 257.33 ft³
